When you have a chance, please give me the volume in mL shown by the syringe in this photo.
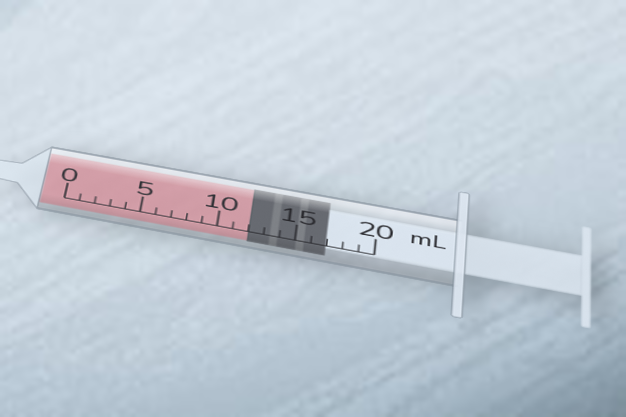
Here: 12 mL
